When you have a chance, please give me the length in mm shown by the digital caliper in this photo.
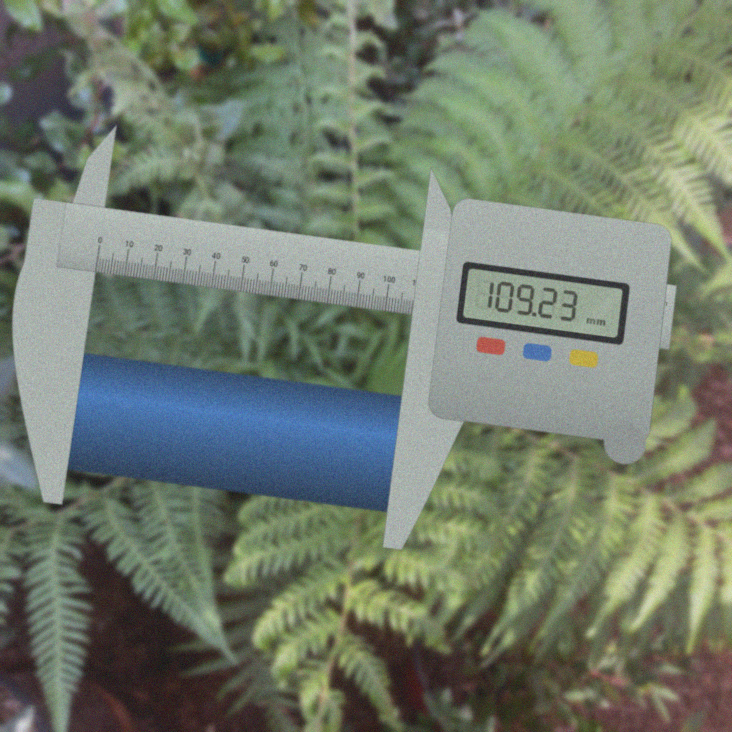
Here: 109.23 mm
